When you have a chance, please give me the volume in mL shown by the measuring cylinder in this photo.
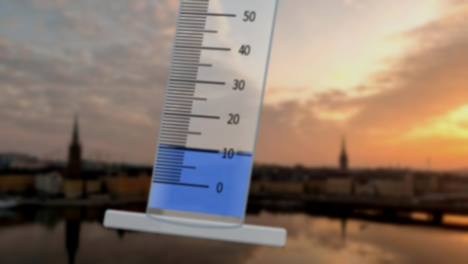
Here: 10 mL
